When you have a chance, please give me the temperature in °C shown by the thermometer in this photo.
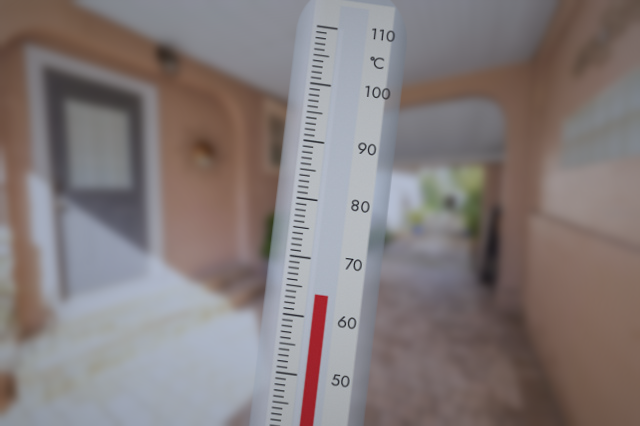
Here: 64 °C
